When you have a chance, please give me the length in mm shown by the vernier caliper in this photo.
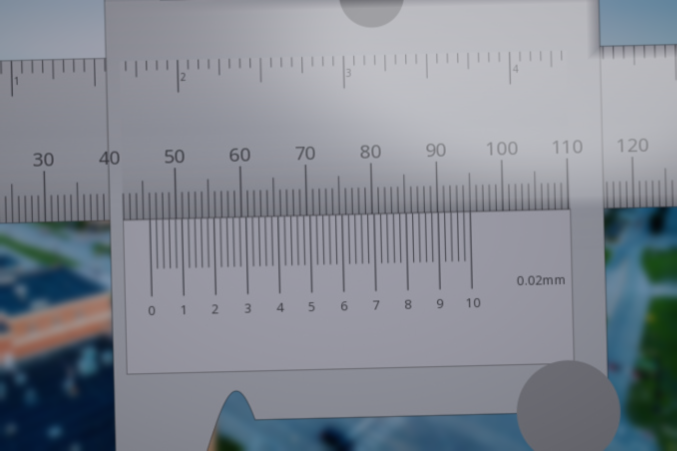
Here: 46.0 mm
